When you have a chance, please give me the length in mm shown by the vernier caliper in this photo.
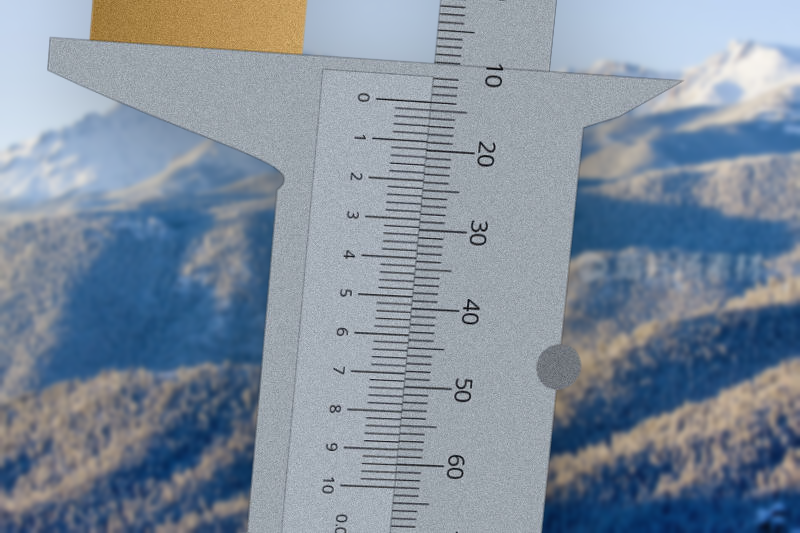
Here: 14.0 mm
